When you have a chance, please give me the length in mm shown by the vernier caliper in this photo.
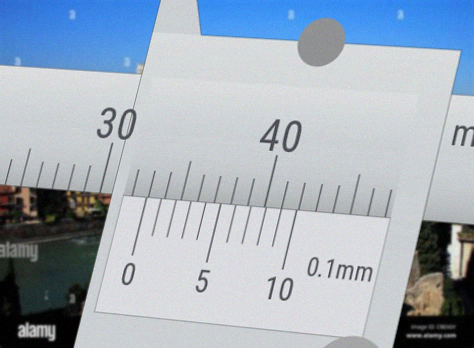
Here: 32.9 mm
